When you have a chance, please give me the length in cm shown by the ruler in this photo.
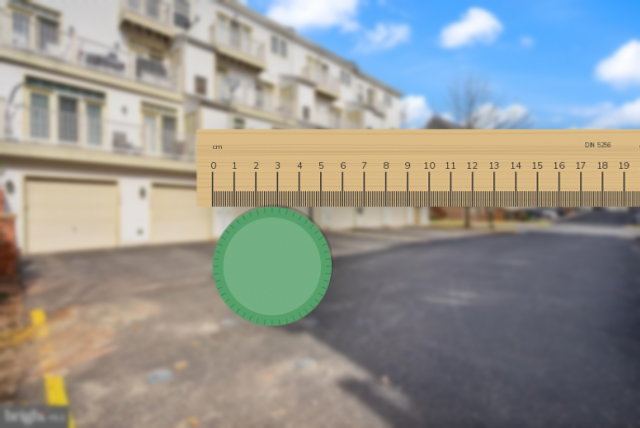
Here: 5.5 cm
